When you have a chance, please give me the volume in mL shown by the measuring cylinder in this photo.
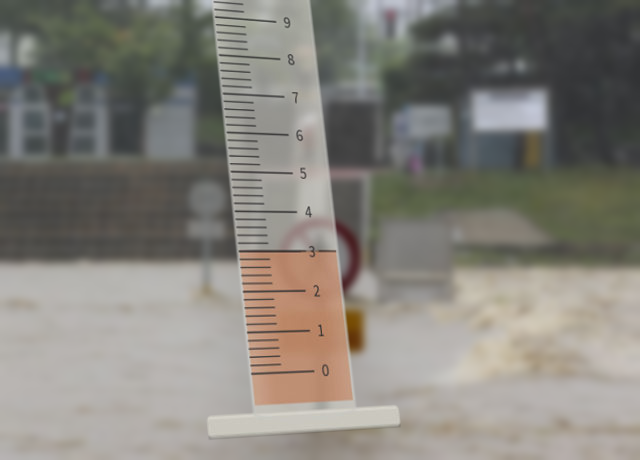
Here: 3 mL
